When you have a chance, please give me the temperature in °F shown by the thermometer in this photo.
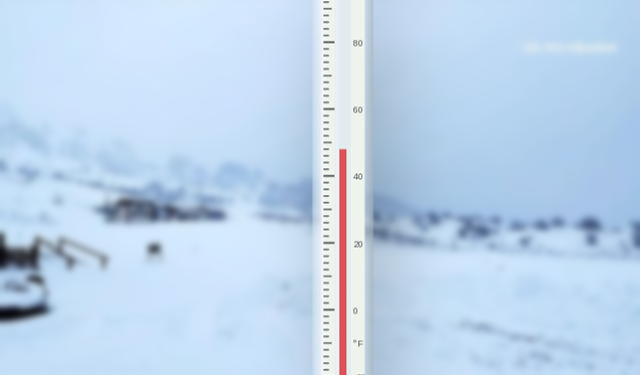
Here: 48 °F
